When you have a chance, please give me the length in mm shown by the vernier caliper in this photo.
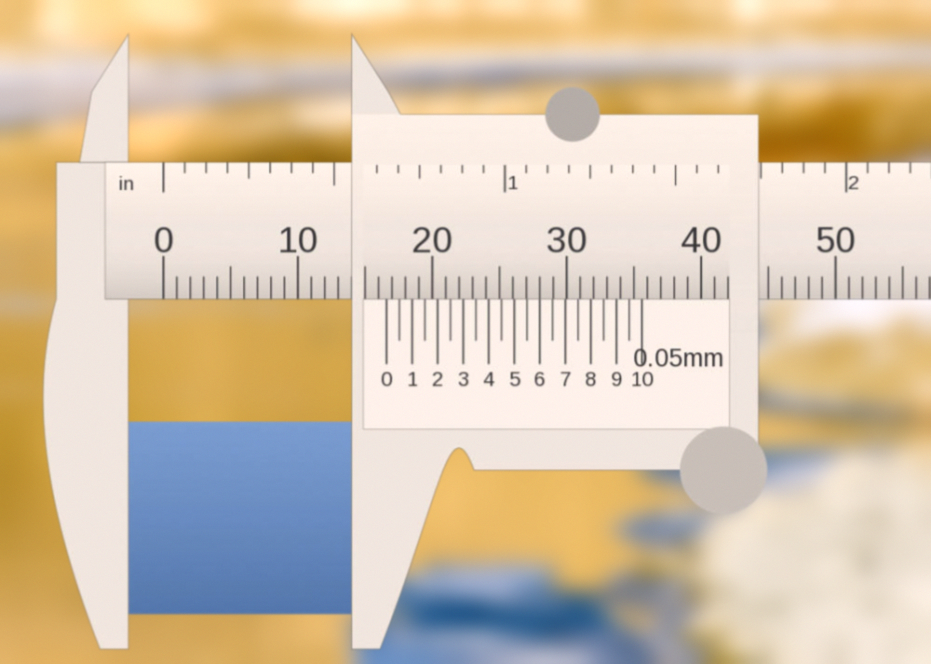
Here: 16.6 mm
